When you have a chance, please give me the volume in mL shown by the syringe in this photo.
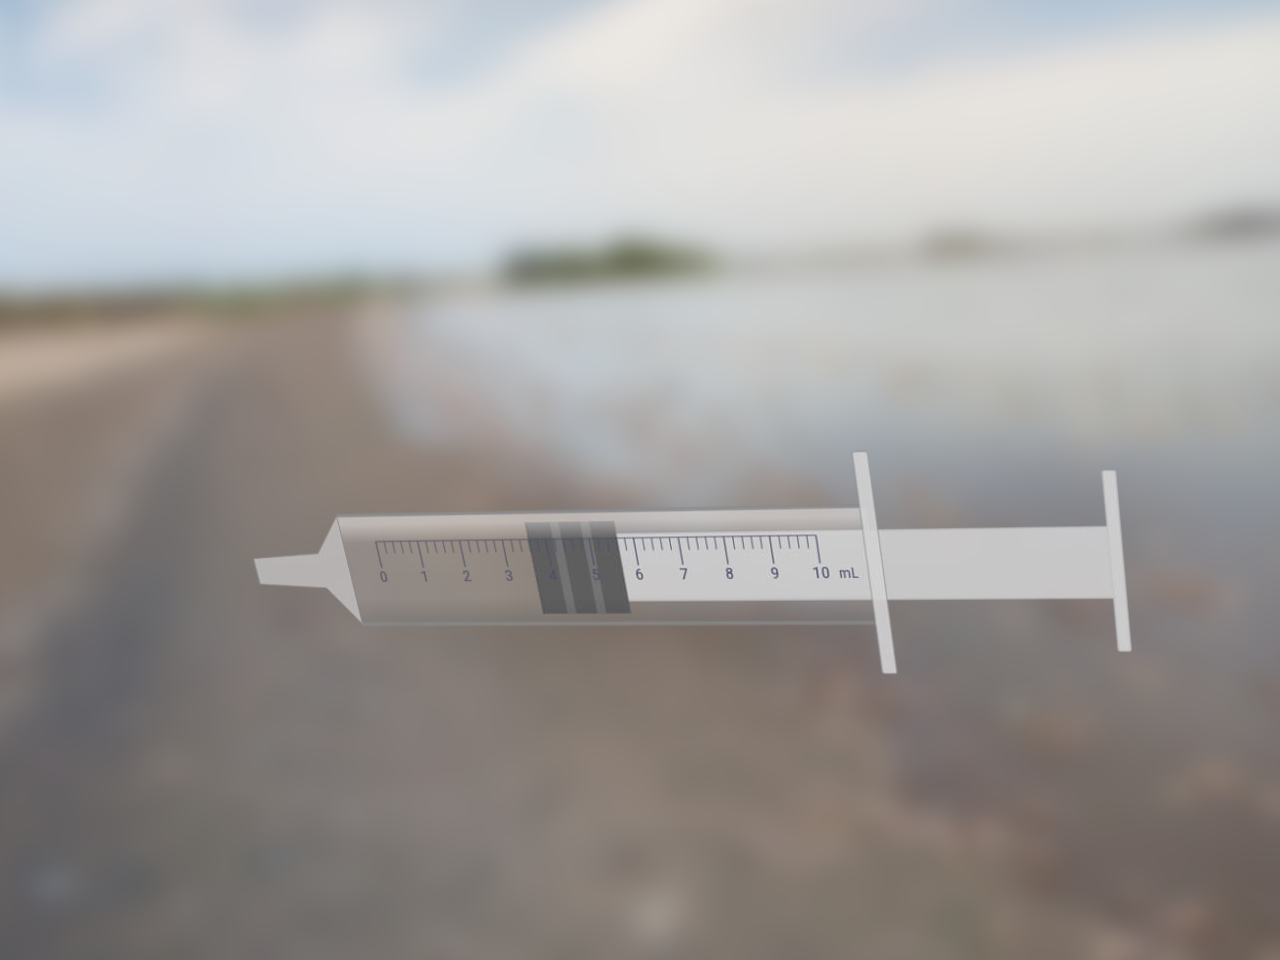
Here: 3.6 mL
